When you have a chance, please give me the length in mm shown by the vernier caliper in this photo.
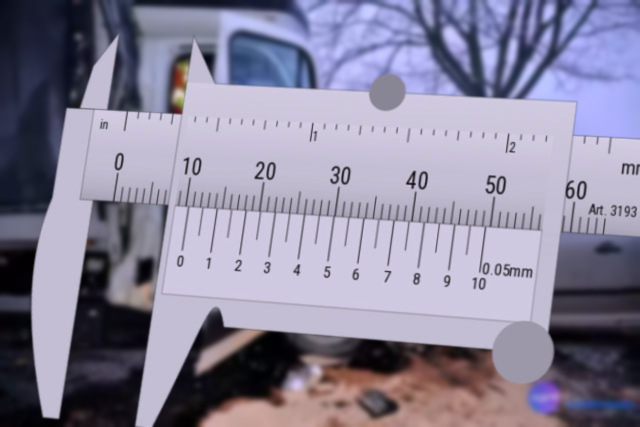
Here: 10.4 mm
